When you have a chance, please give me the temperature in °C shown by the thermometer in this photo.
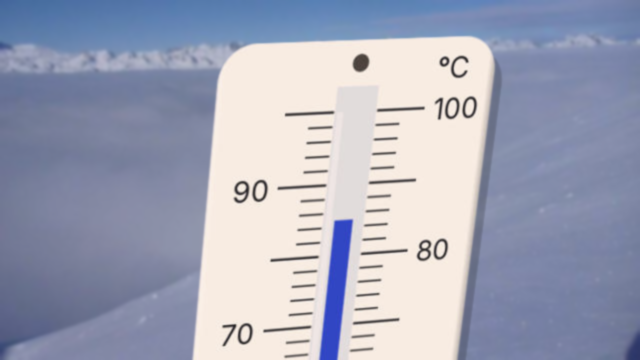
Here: 85 °C
